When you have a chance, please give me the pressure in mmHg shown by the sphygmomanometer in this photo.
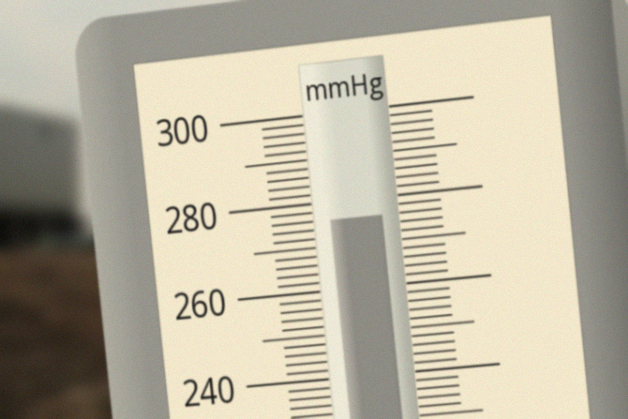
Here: 276 mmHg
